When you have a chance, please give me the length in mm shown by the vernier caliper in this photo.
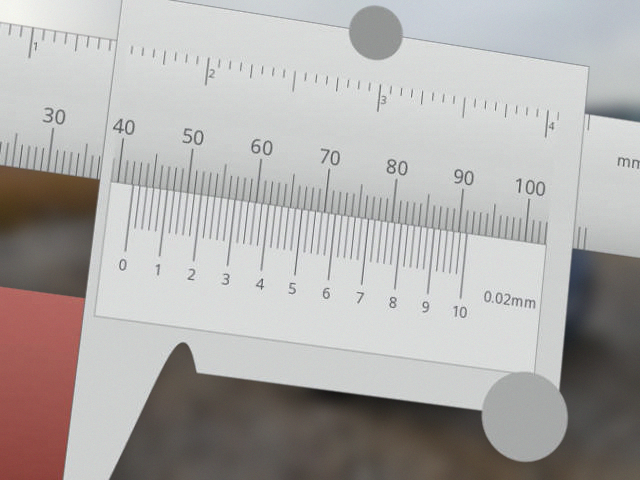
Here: 42.2 mm
